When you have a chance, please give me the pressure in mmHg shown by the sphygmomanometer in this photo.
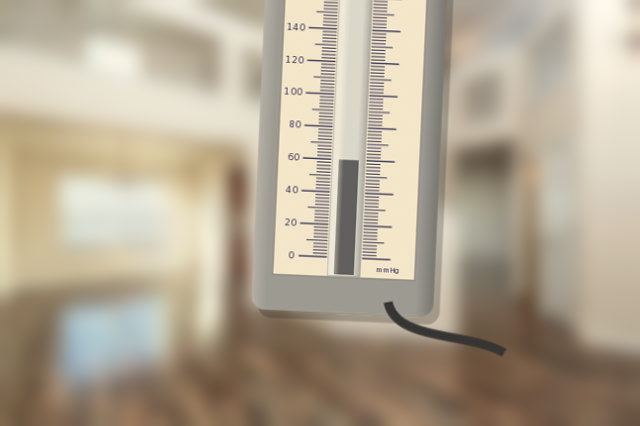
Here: 60 mmHg
